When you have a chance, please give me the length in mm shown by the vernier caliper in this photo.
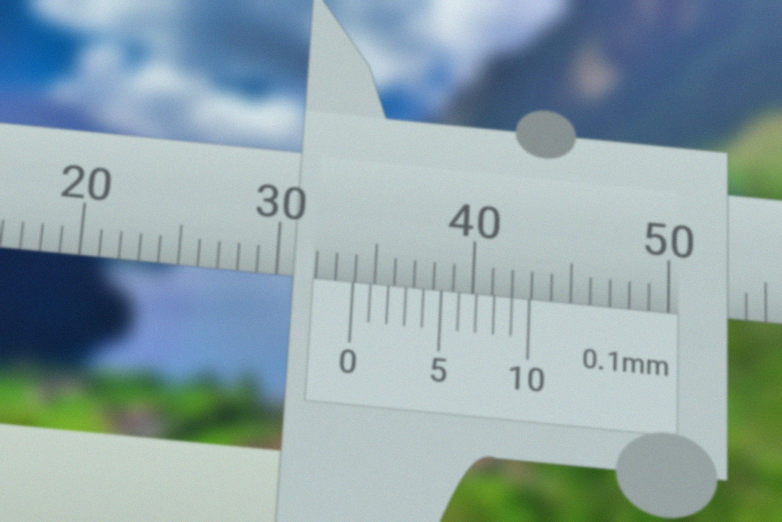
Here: 33.9 mm
